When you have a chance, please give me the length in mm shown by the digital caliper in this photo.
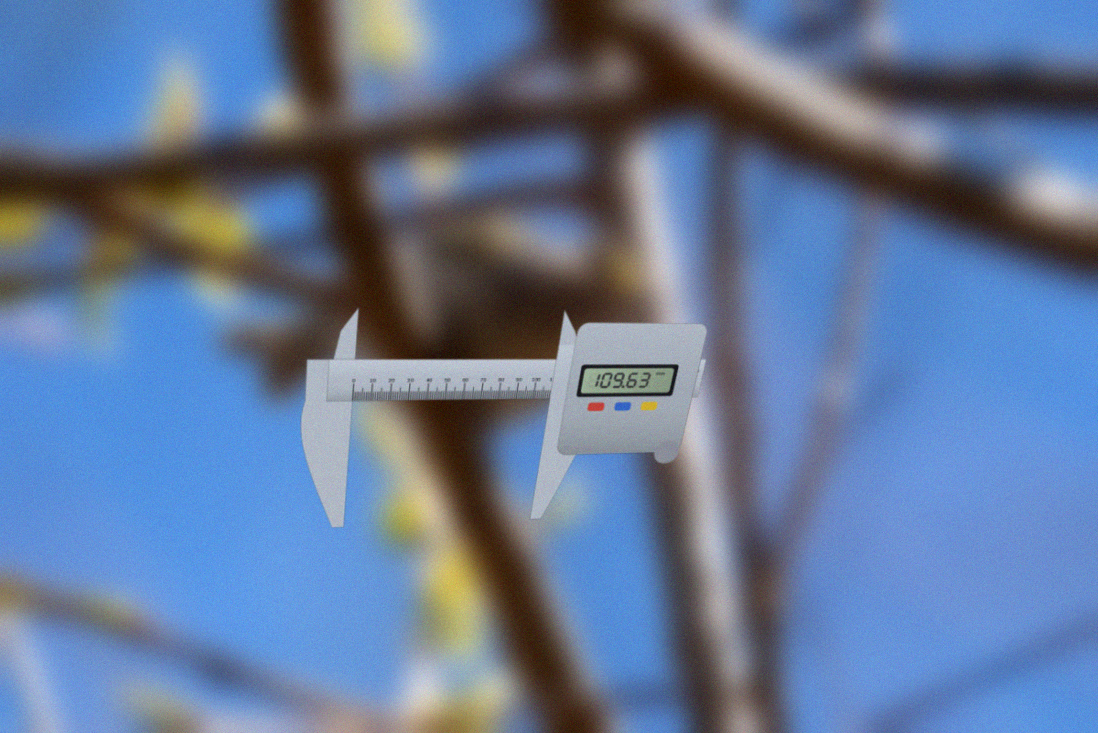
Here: 109.63 mm
